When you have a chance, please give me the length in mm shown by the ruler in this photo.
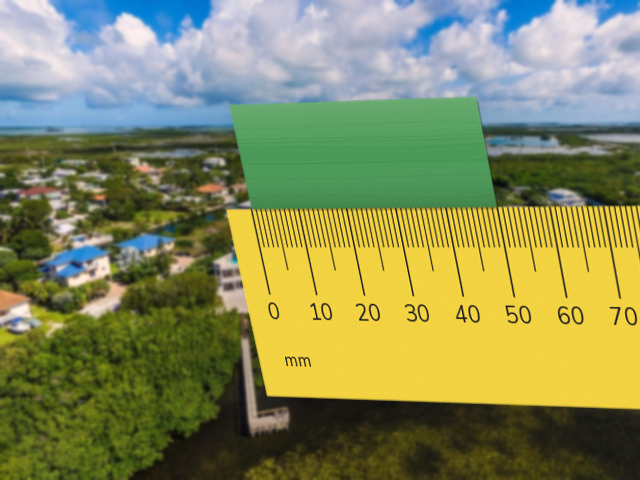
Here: 50 mm
